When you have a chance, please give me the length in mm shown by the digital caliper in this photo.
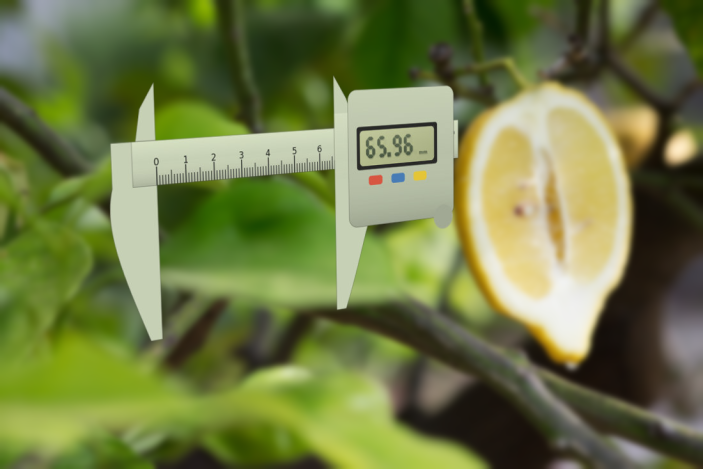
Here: 65.96 mm
